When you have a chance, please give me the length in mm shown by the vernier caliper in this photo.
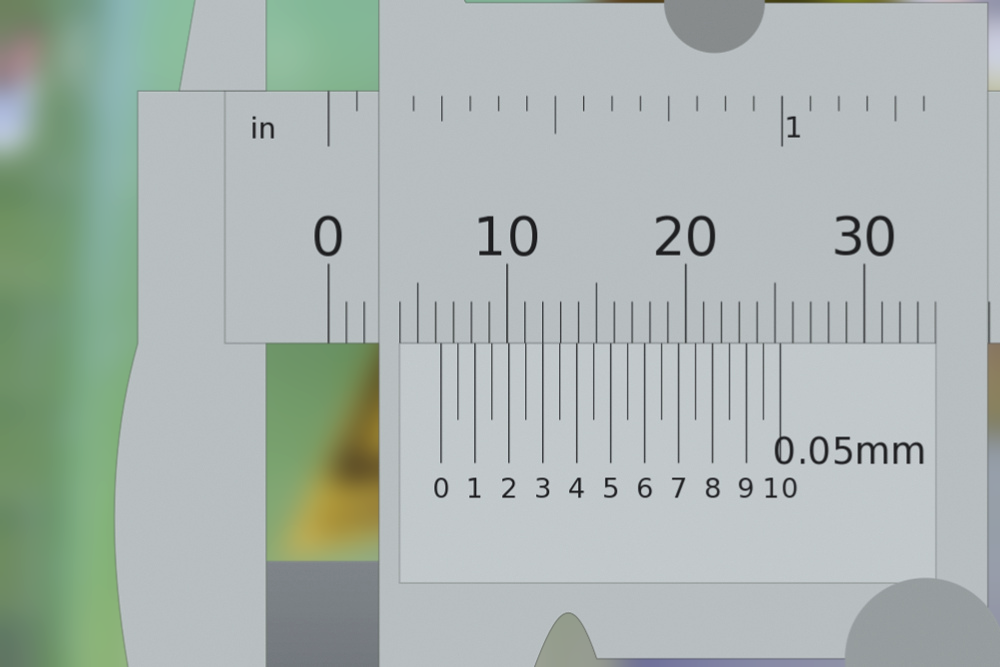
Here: 6.3 mm
